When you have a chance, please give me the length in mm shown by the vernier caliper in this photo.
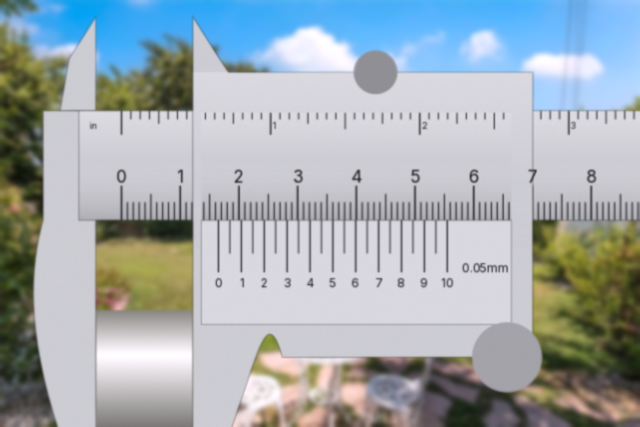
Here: 16.5 mm
